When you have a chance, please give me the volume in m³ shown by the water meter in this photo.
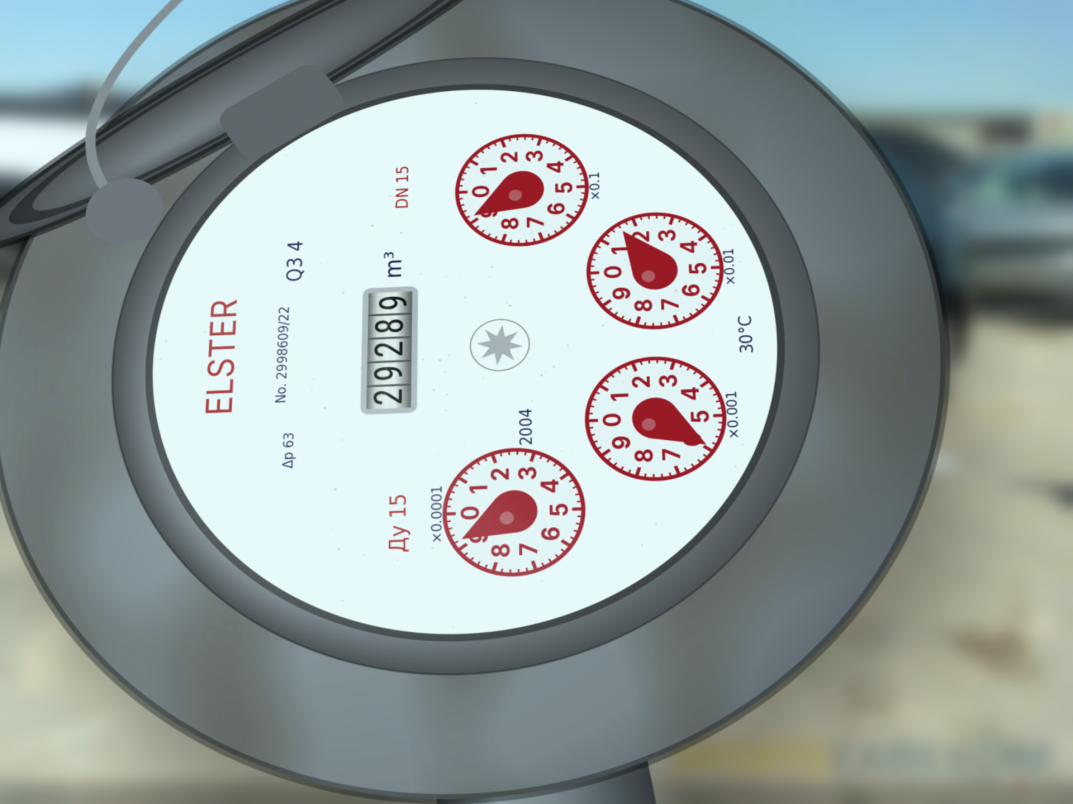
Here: 29288.9159 m³
